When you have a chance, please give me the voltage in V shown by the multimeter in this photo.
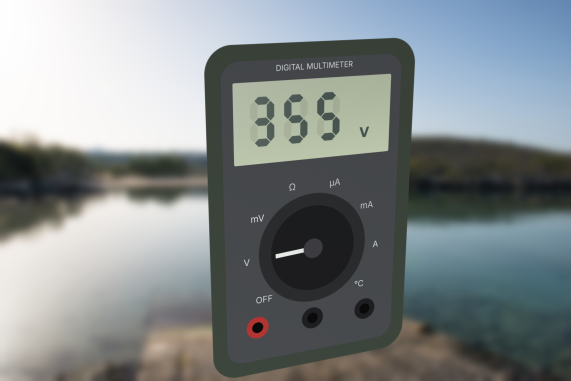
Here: 355 V
